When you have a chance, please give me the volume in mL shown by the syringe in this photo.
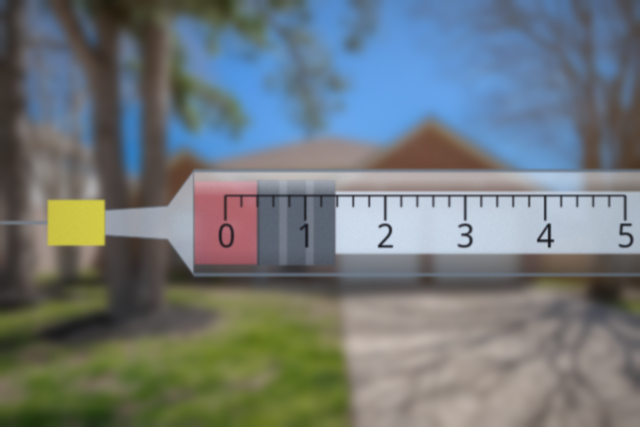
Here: 0.4 mL
